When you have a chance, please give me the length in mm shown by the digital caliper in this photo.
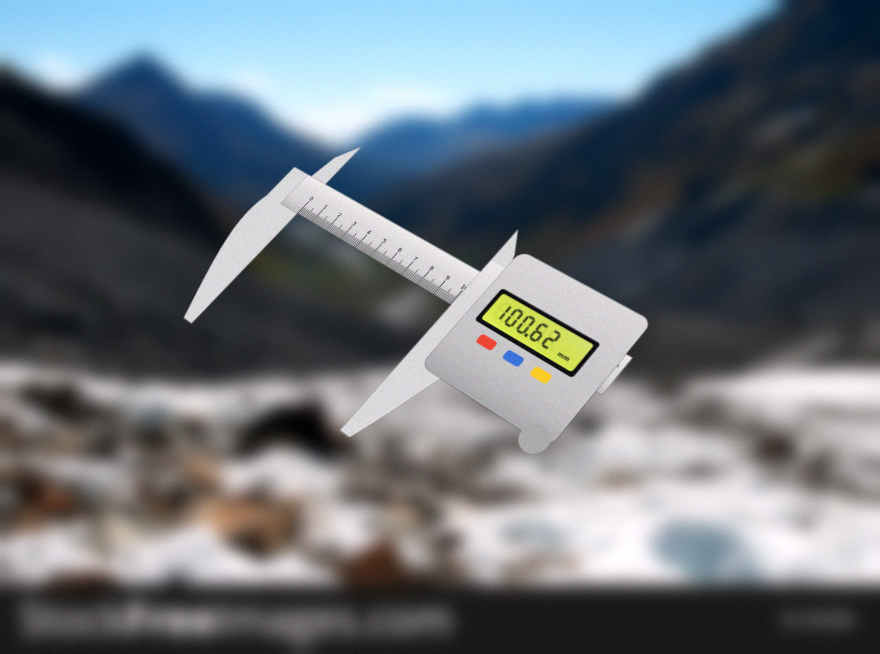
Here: 100.62 mm
